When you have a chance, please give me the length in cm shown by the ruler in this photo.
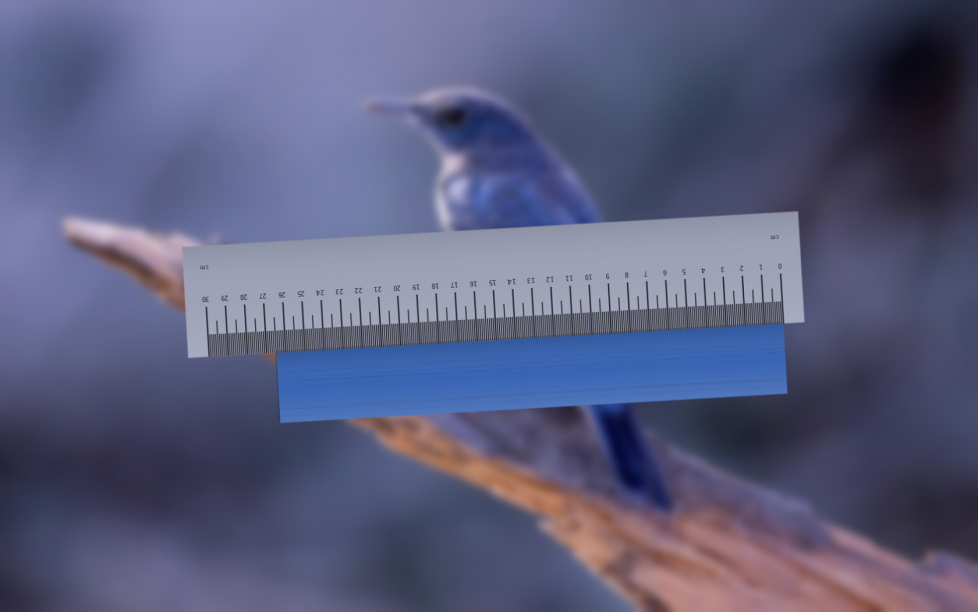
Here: 26.5 cm
